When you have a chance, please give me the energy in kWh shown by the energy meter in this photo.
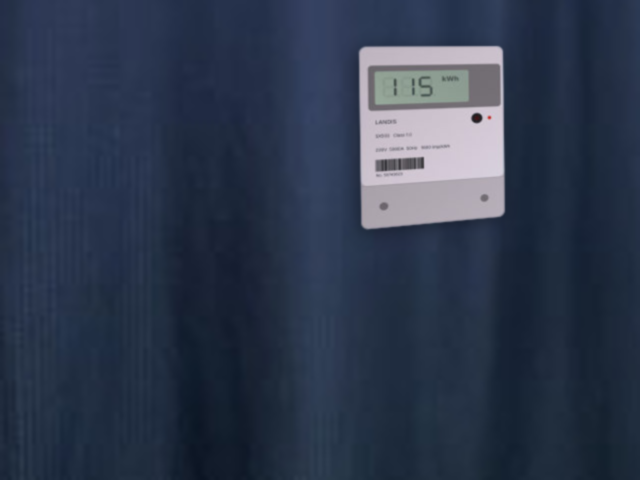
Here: 115 kWh
